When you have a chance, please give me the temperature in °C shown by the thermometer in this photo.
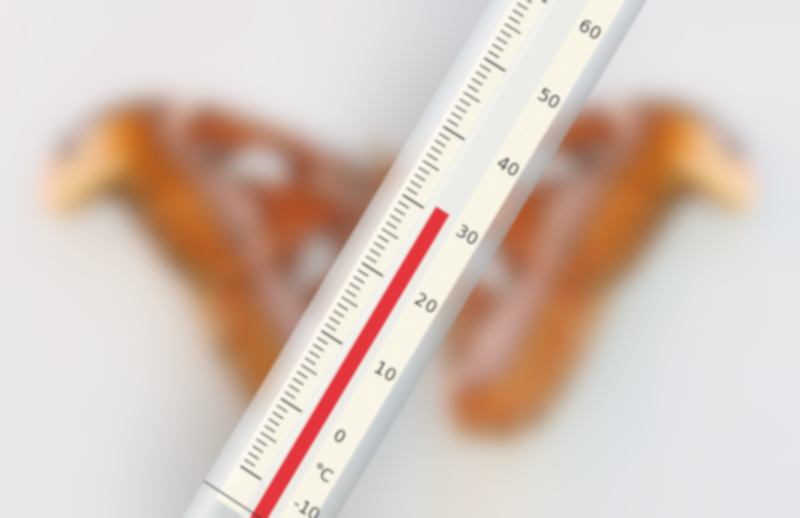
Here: 31 °C
